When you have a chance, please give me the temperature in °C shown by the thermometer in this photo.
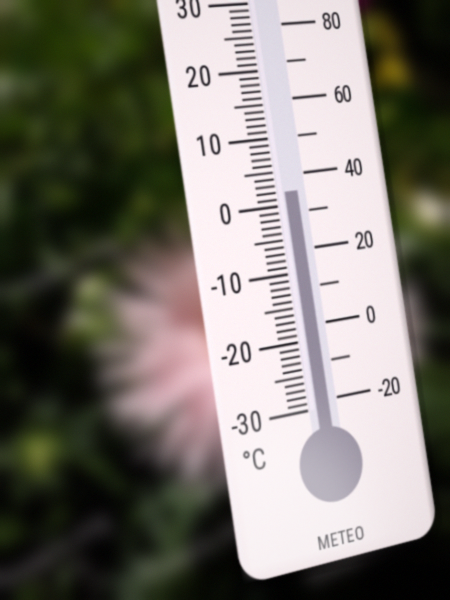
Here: 2 °C
